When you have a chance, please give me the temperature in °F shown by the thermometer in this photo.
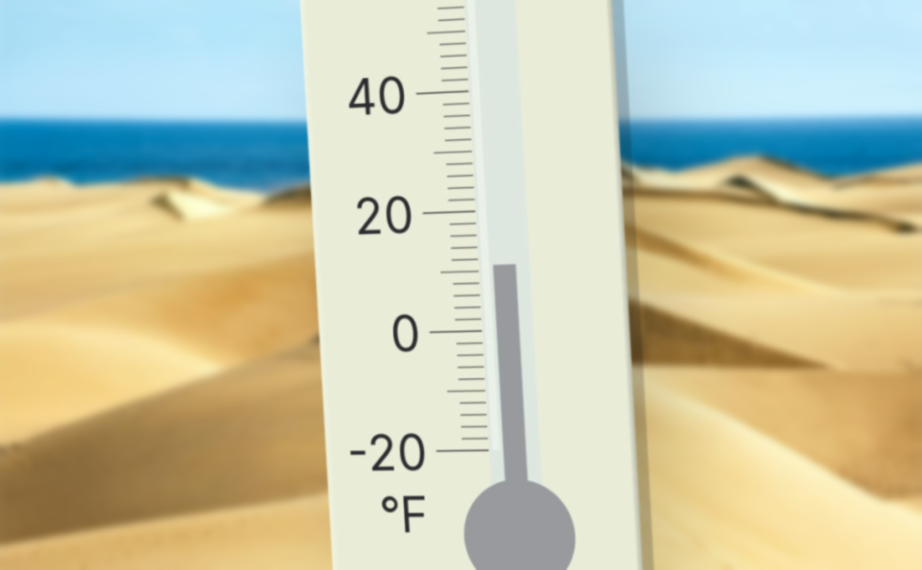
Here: 11 °F
